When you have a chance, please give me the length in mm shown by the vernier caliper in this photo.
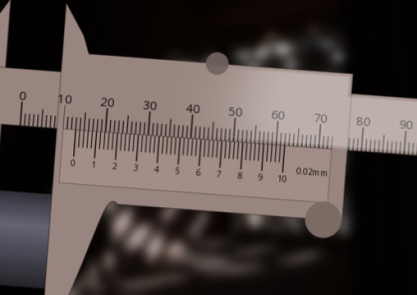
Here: 13.0 mm
